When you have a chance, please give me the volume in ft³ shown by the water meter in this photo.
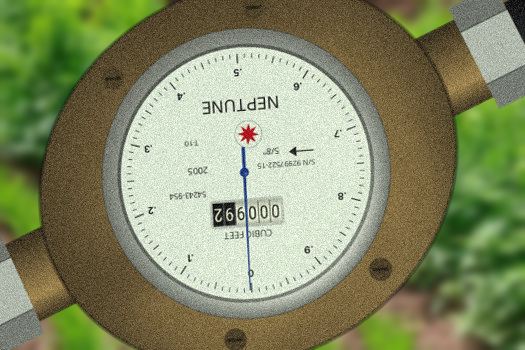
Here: 992.00 ft³
